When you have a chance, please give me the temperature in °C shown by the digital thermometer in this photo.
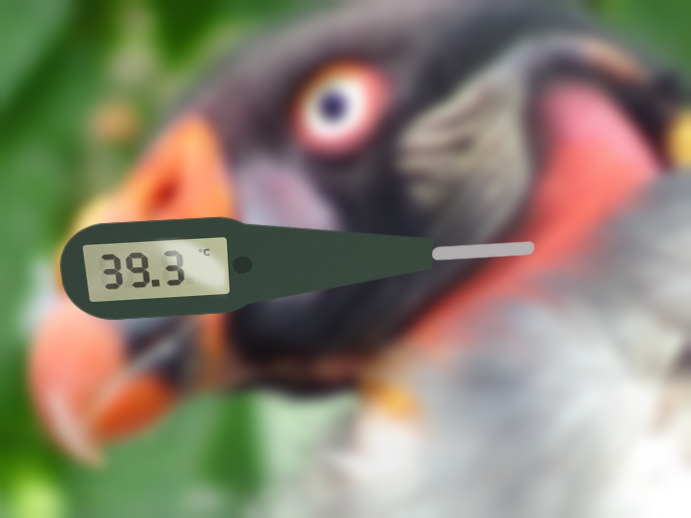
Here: 39.3 °C
